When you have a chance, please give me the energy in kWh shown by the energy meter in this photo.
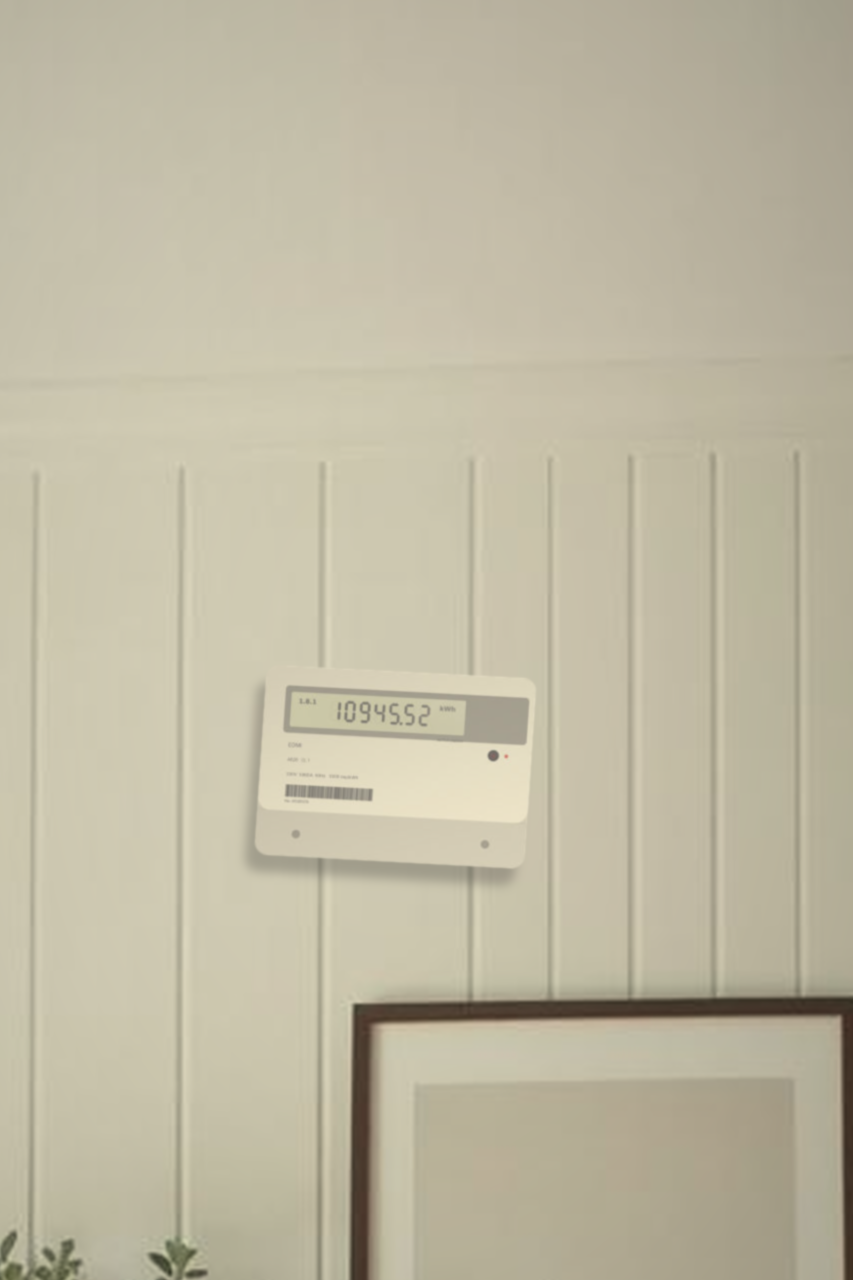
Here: 10945.52 kWh
